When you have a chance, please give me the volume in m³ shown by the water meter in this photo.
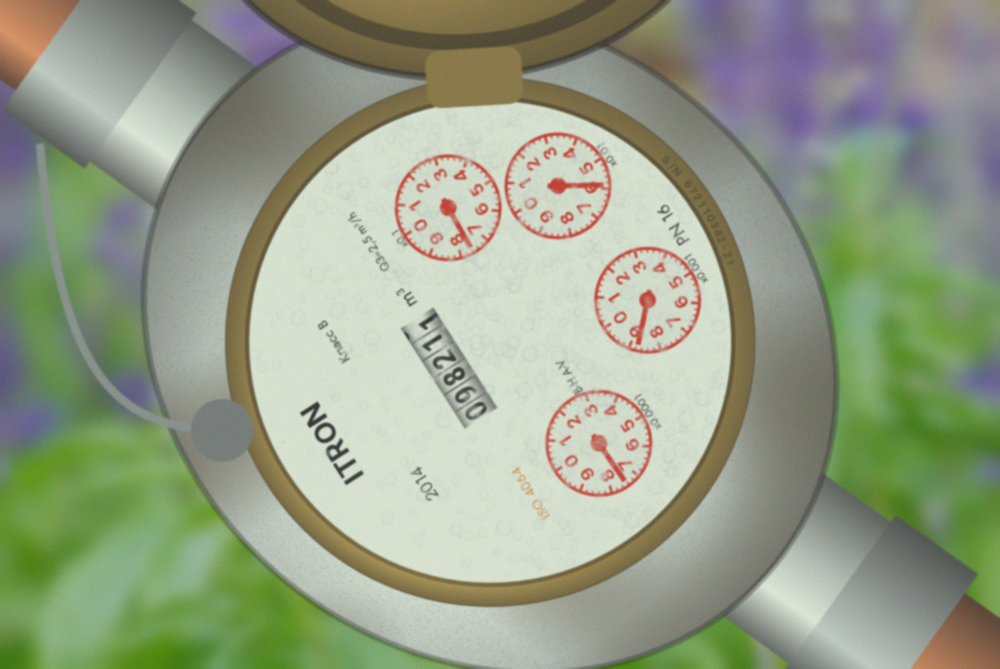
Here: 98210.7587 m³
